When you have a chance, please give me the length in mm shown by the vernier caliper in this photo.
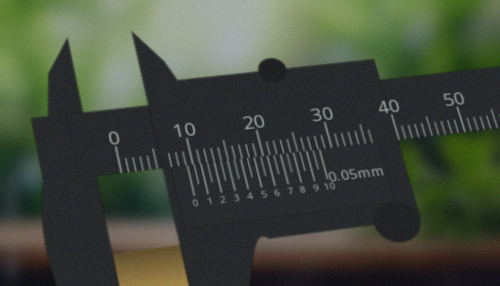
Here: 9.2 mm
